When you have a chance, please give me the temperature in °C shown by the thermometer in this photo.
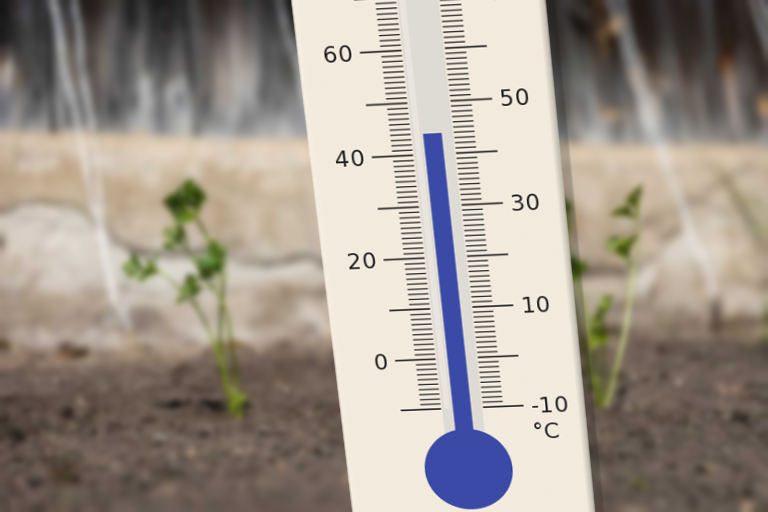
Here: 44 °C
